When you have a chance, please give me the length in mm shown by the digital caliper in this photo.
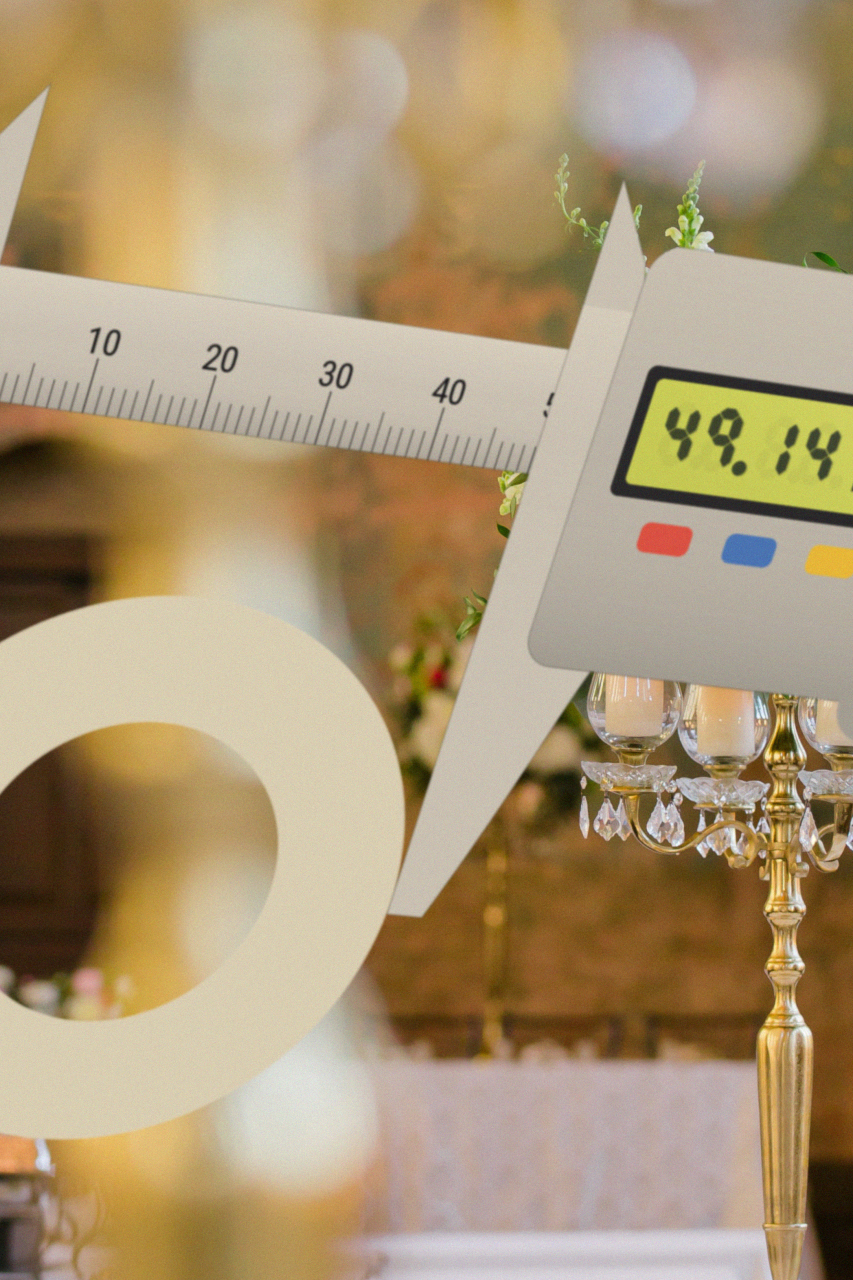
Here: 49.14 mm
